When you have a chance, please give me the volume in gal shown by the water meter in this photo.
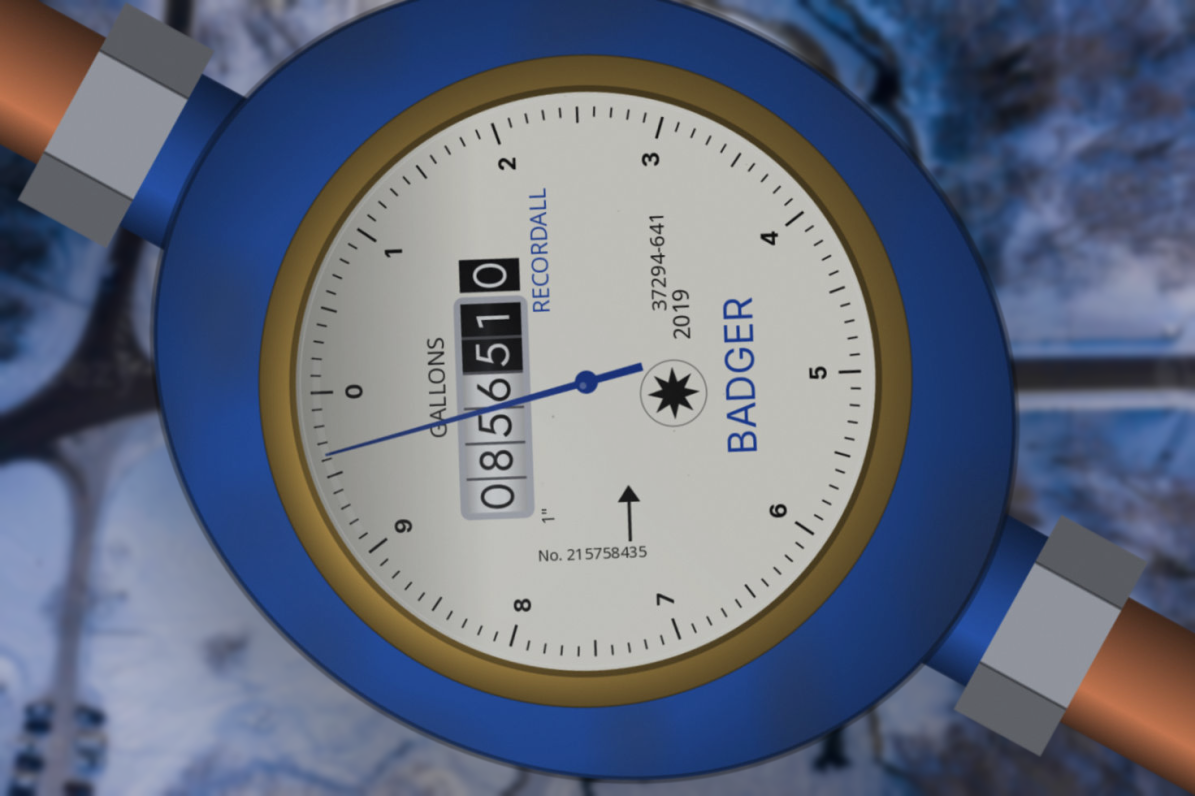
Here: 856509.6 gal
